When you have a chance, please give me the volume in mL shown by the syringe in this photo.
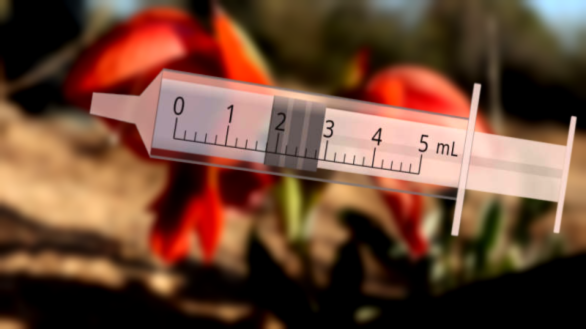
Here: 1.8 mL
